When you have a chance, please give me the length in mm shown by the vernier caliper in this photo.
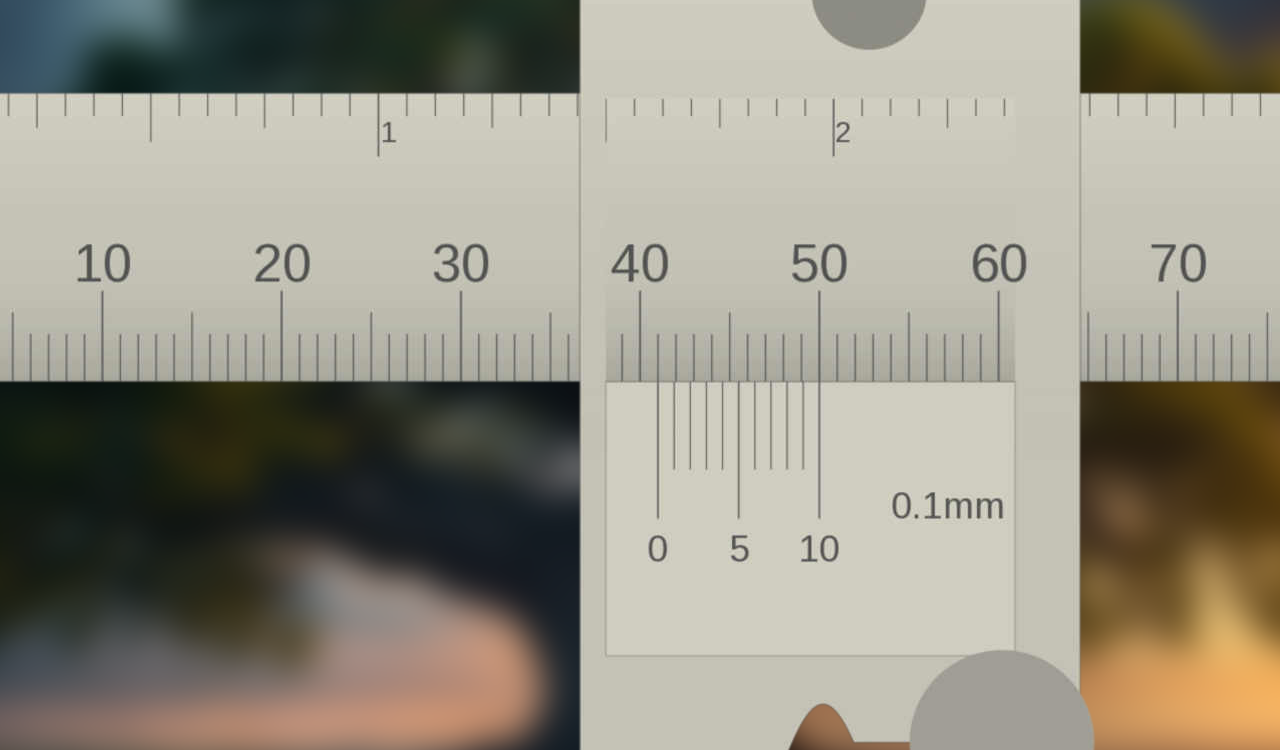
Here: 41.0 mm
